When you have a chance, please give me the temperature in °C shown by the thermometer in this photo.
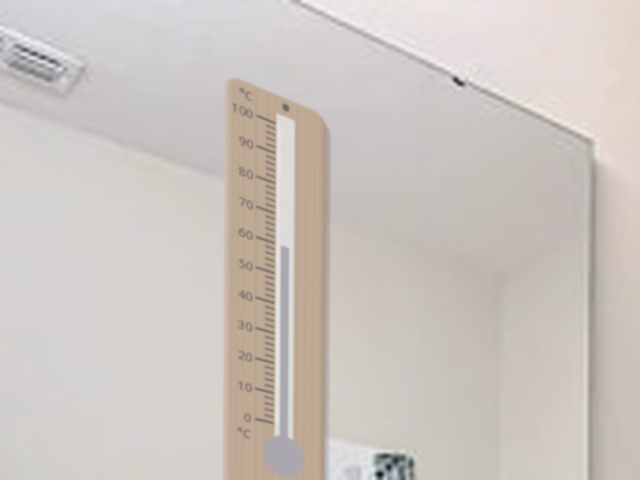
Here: 60 °C
